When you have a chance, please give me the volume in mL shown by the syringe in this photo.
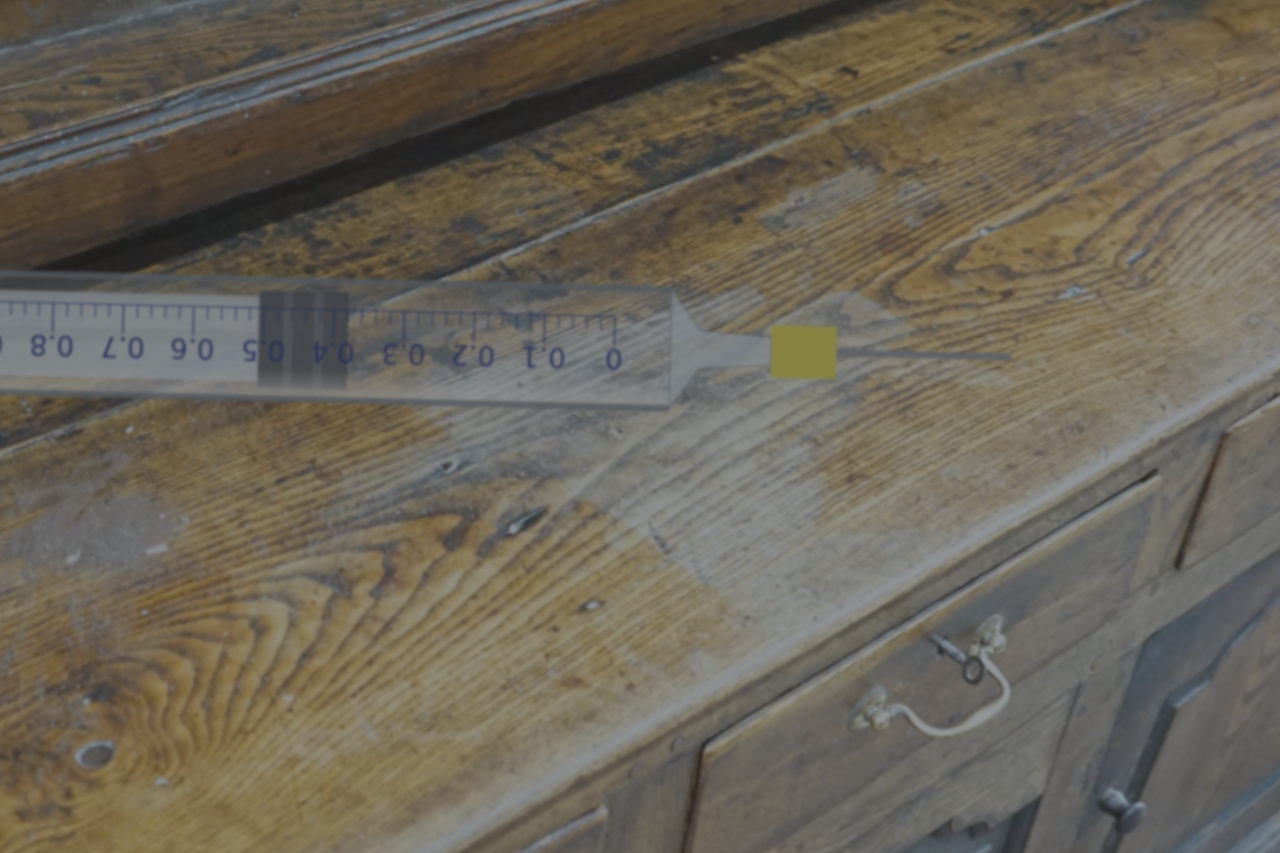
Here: 0.38 mL
